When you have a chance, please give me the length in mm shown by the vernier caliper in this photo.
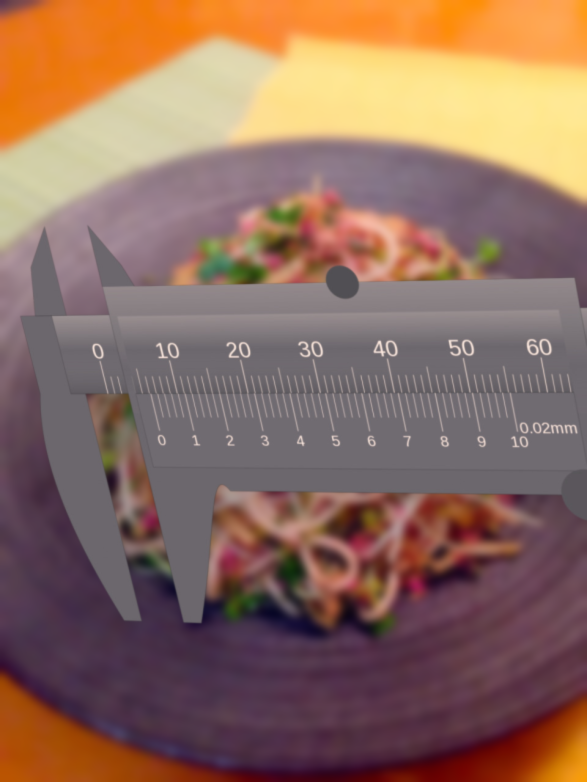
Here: 6.2 mm
